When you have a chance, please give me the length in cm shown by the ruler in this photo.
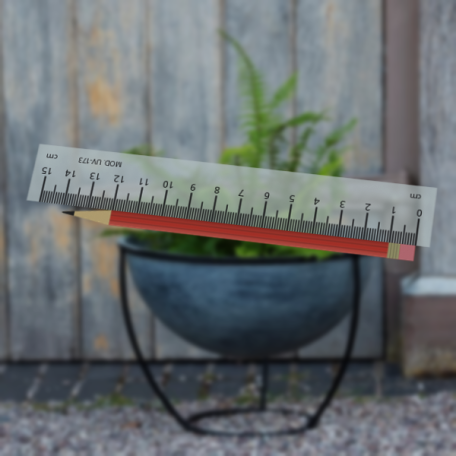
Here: 14 cm
